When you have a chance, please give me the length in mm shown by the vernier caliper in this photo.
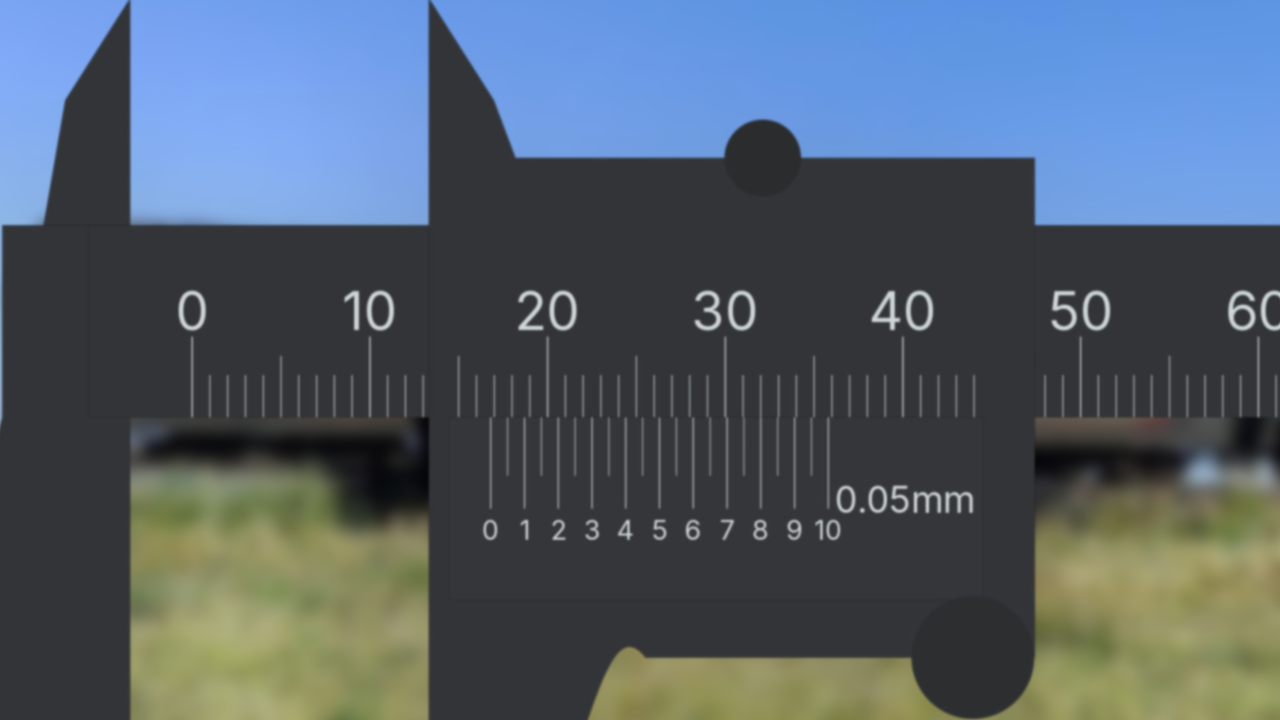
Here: 16.8 mm
